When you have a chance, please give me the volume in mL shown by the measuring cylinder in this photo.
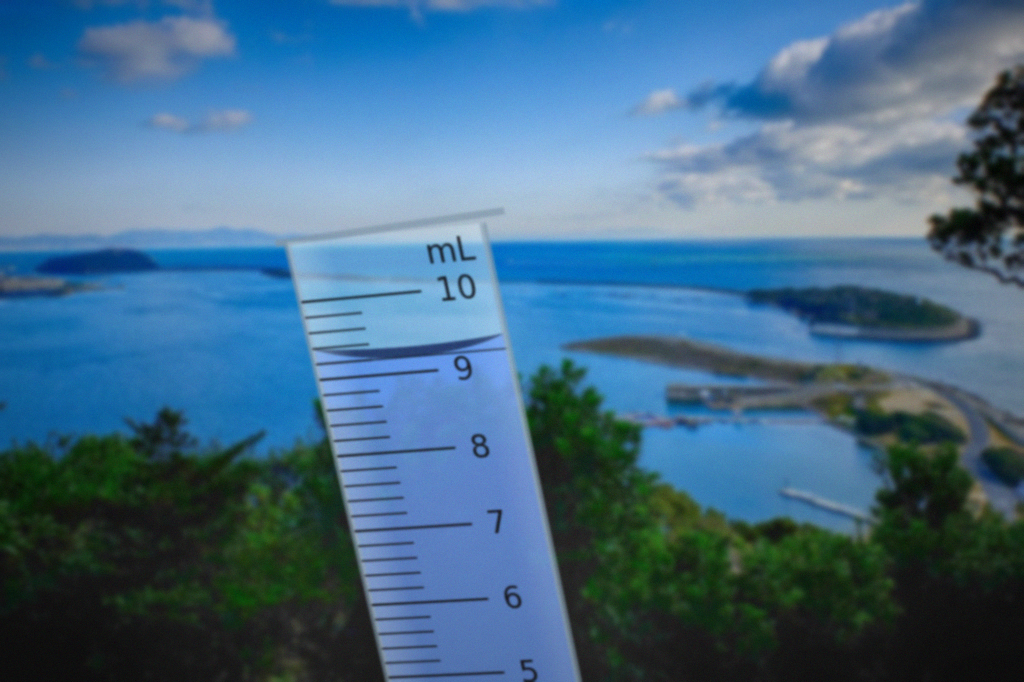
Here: 9.2 mL
